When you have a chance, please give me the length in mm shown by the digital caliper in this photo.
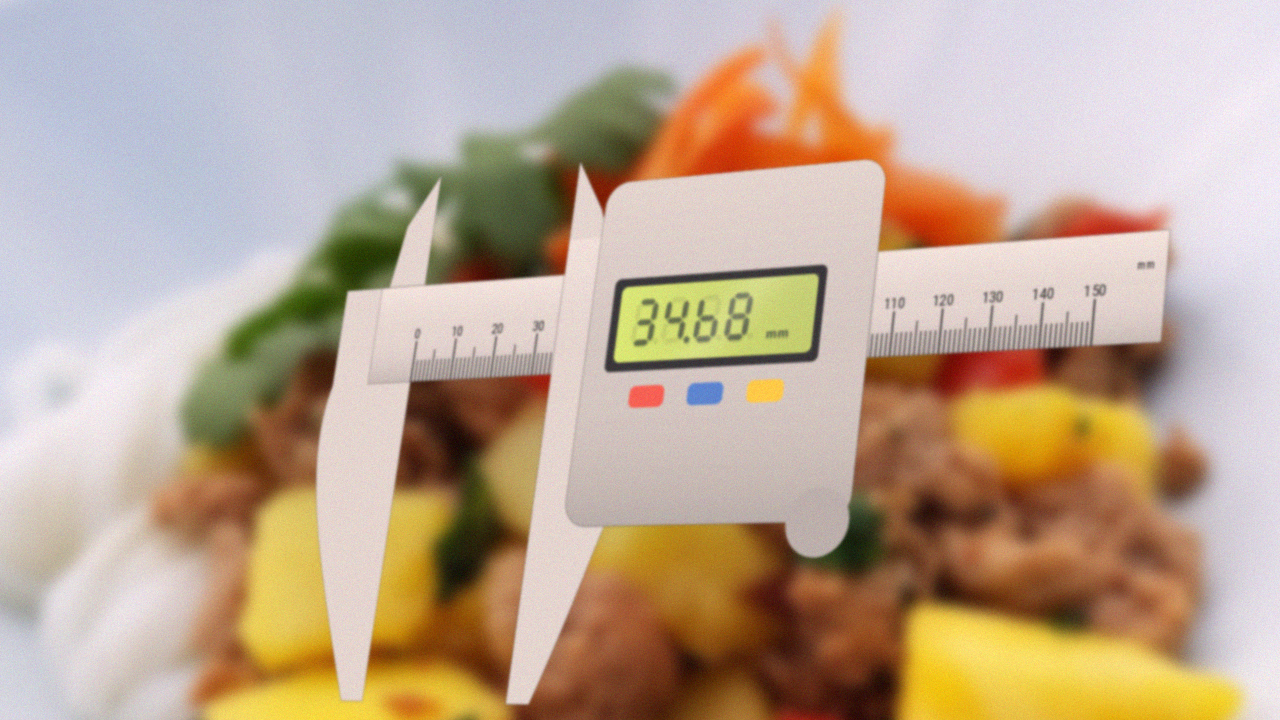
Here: 34.68 mm
